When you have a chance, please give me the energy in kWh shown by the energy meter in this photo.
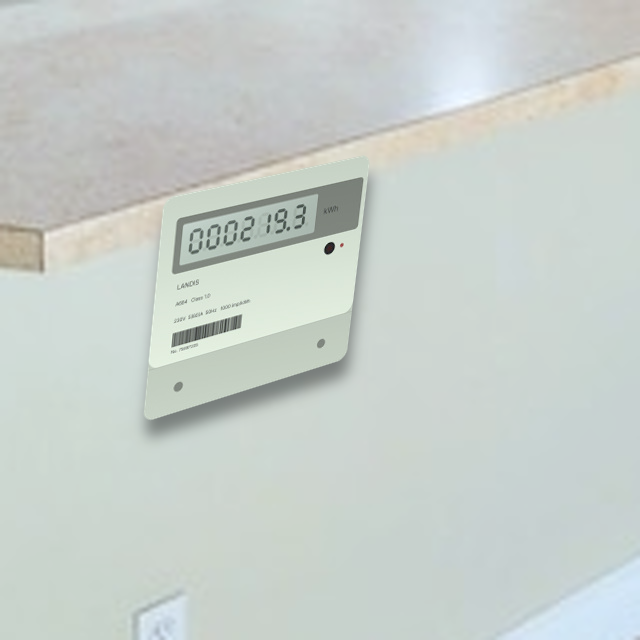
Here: 219.3 kWh
